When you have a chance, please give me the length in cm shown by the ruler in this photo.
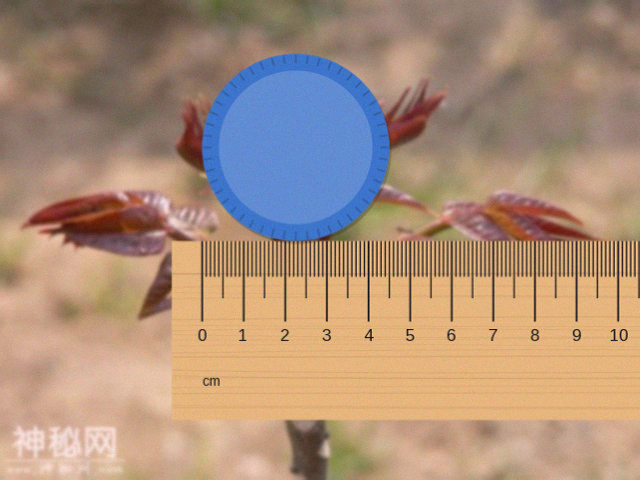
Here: 4.5 cm
